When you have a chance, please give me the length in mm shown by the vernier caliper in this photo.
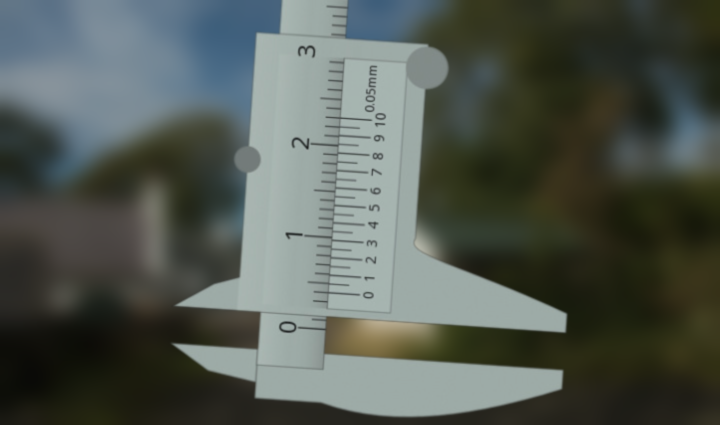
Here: 4.0 mm
